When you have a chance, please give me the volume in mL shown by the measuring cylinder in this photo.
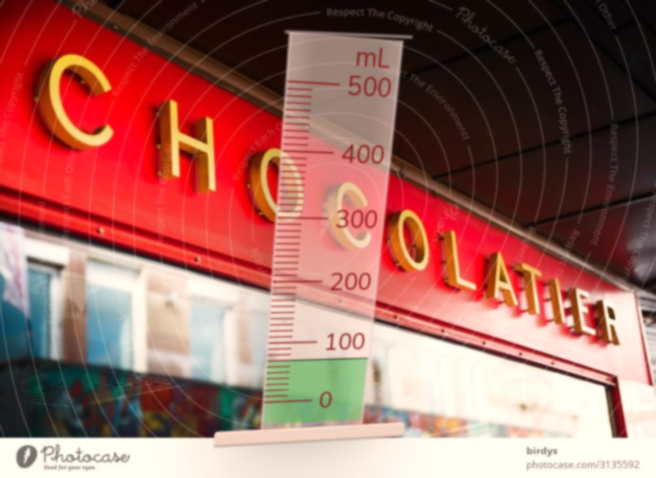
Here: 70 mL
